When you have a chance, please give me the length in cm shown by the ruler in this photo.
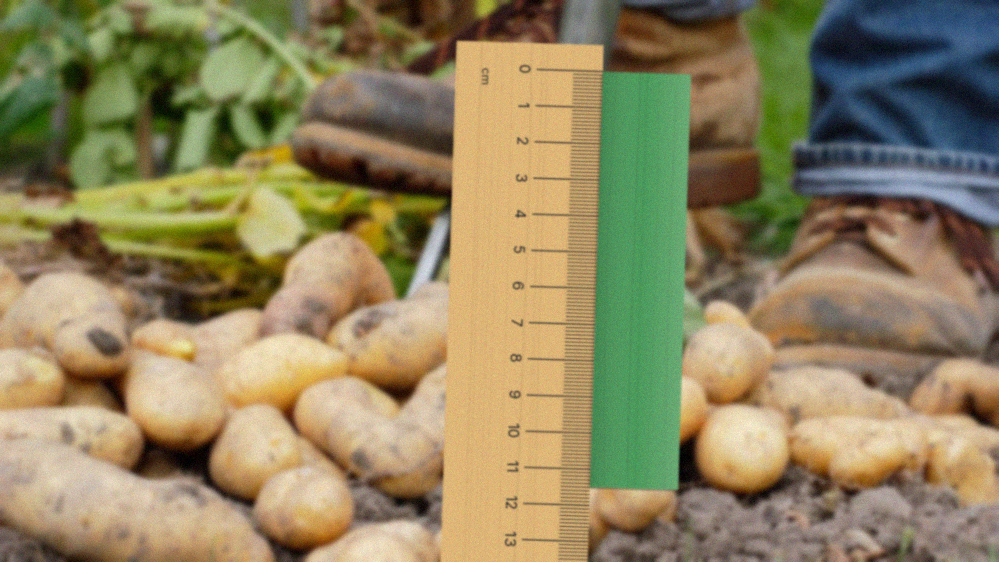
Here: 11.5 cm
